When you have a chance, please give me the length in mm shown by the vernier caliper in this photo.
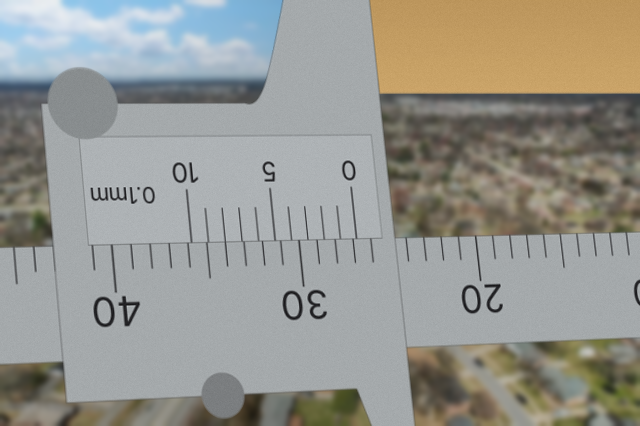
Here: 26.8 mm
